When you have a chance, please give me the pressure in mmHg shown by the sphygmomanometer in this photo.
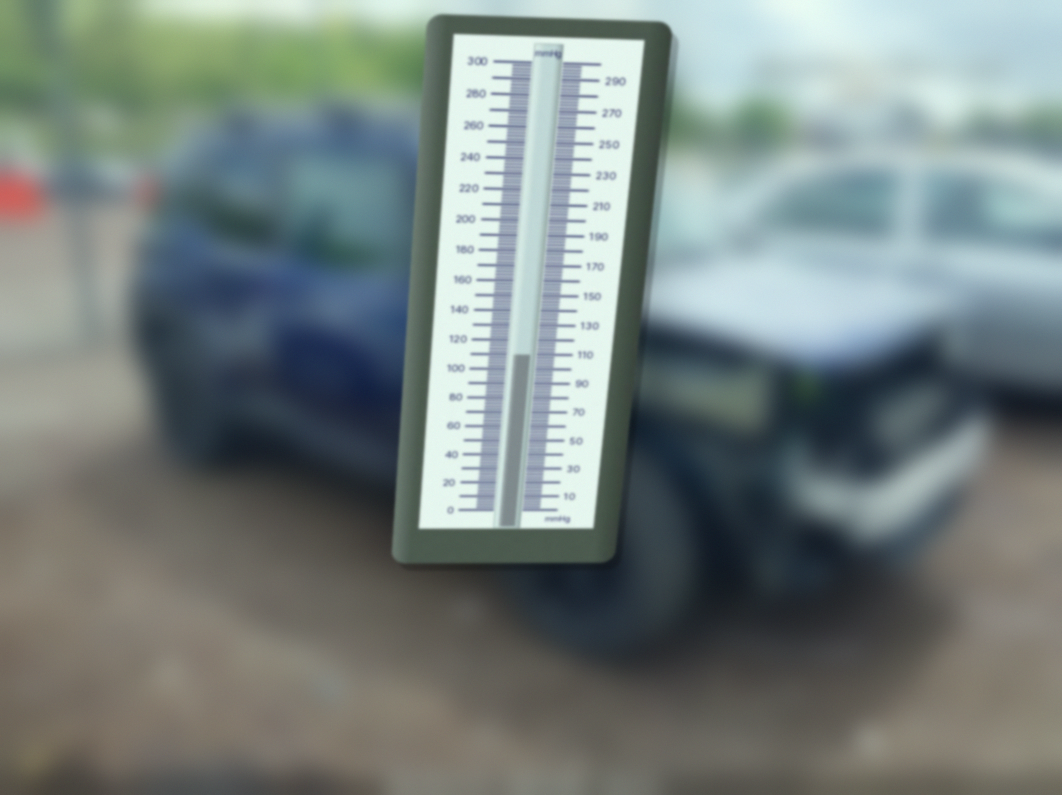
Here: 110 mmHg
